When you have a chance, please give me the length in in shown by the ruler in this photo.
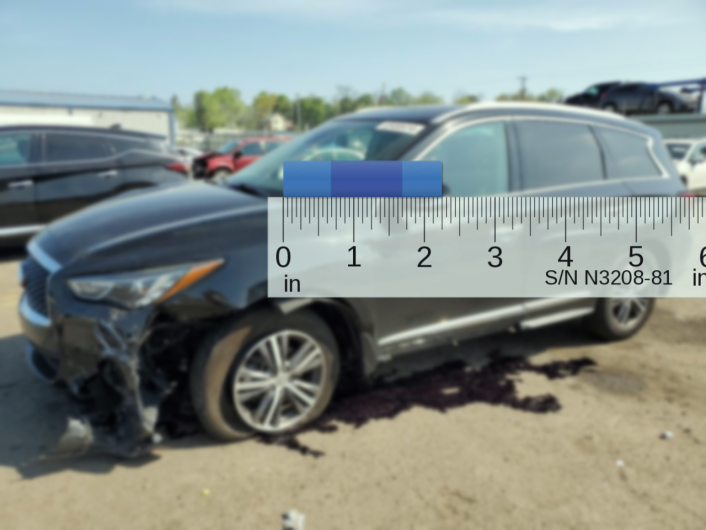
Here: 2.25 in
